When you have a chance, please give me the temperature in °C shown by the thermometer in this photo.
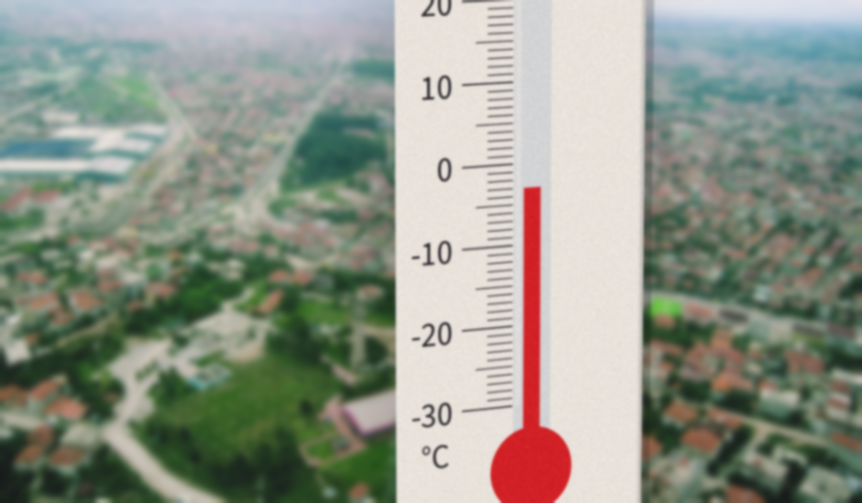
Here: -3 °C
